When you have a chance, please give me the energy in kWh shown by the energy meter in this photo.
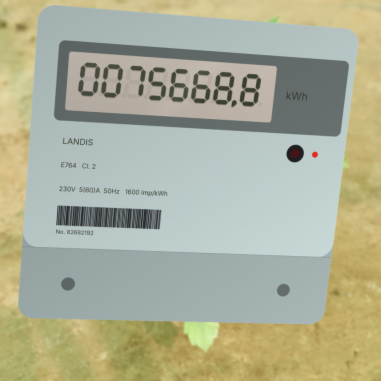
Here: 75668.8 kWh
